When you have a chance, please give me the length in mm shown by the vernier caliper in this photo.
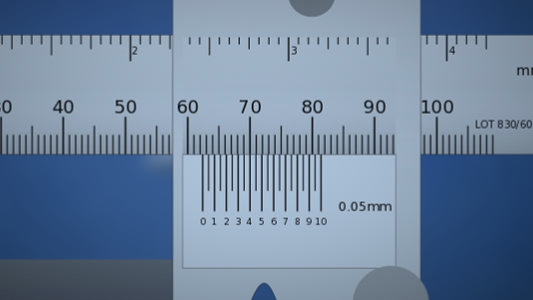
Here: 62.4 mm
